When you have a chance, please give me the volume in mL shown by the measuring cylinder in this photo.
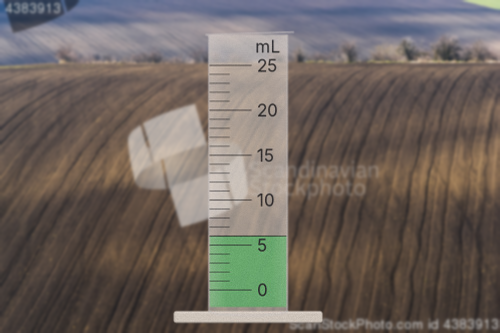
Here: 6 mL
